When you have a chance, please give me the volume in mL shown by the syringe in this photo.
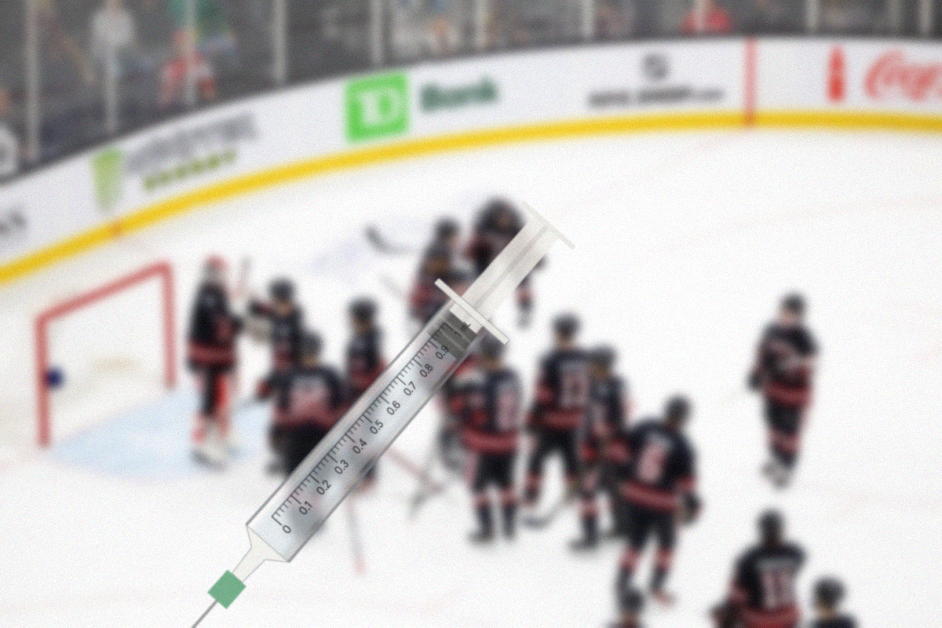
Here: 0.92 mL
